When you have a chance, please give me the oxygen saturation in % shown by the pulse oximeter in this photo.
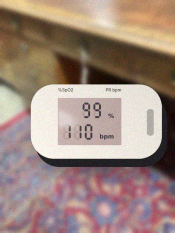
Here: 99 %
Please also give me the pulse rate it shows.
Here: 110 bpm
